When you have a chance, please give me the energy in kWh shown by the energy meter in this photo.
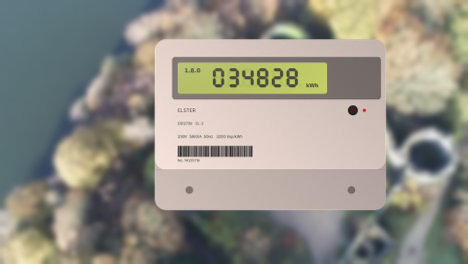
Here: 34828 kWh
